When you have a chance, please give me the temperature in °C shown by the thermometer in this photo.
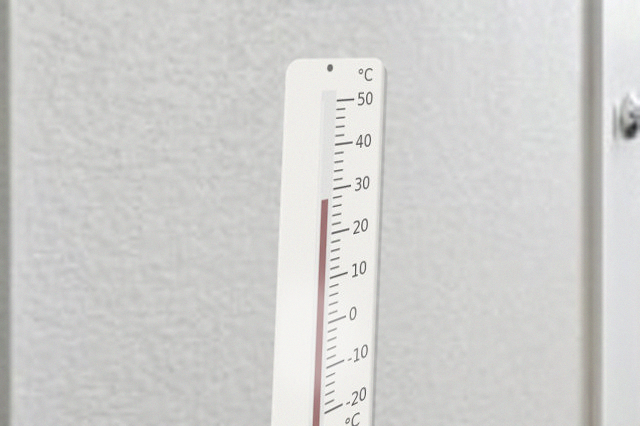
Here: 28 °C
